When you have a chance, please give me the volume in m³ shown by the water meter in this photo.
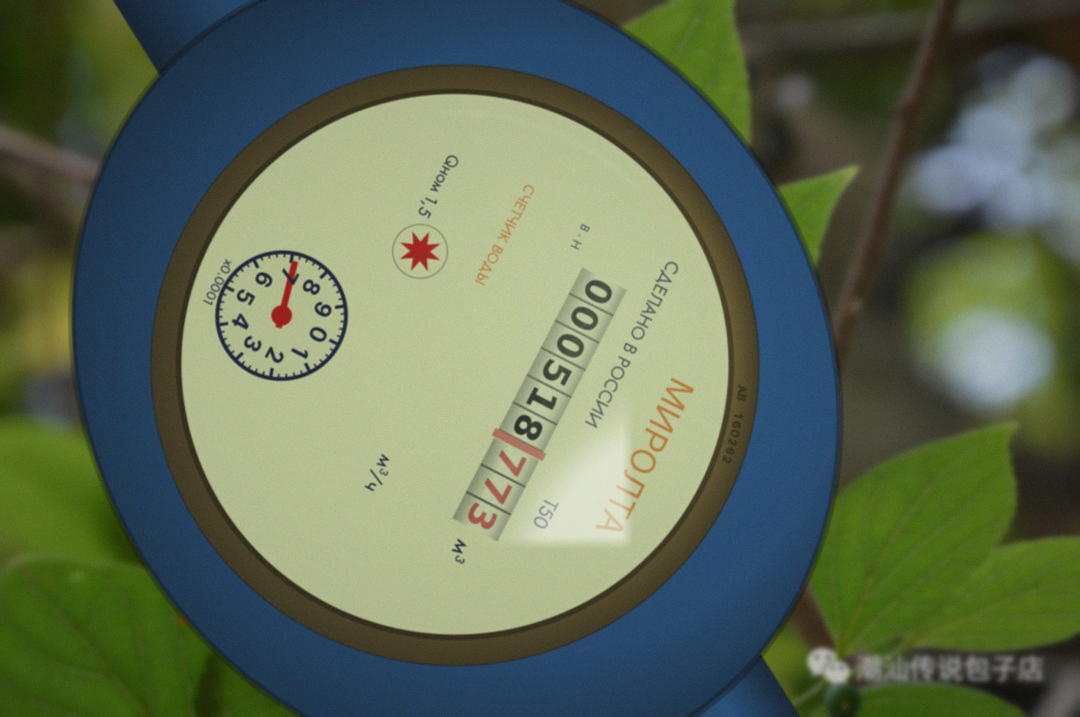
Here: 518.7737 m³
